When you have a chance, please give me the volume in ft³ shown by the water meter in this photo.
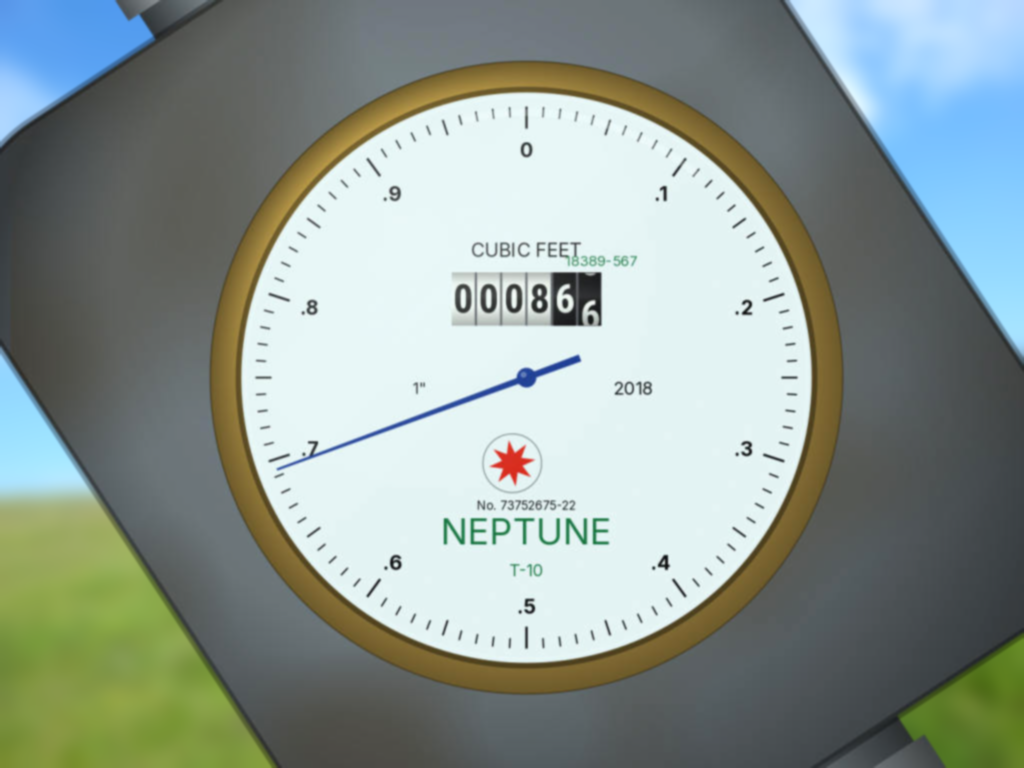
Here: 865.69 ft³
